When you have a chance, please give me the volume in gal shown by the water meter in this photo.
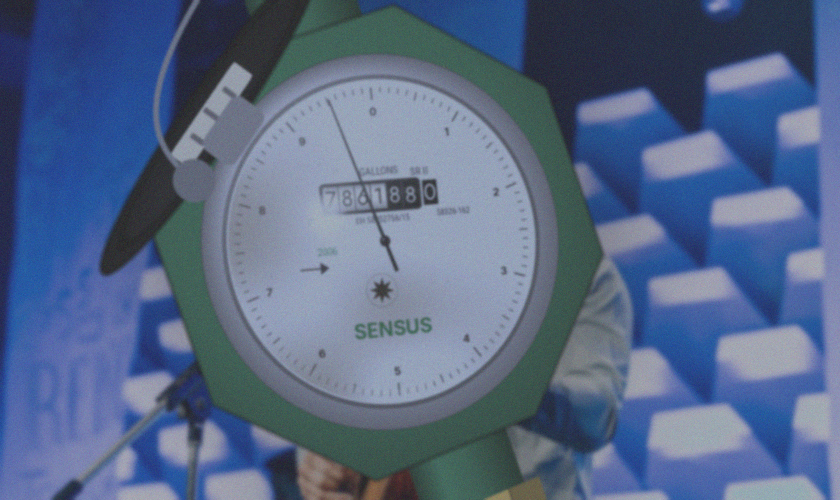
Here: 7861879.5 gal
